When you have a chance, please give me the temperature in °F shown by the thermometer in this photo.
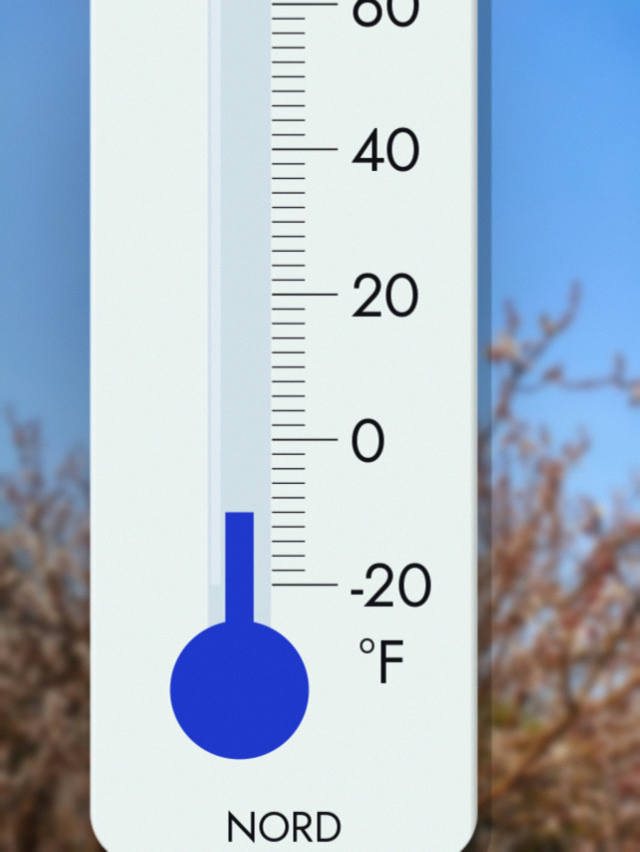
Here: -10 °F
